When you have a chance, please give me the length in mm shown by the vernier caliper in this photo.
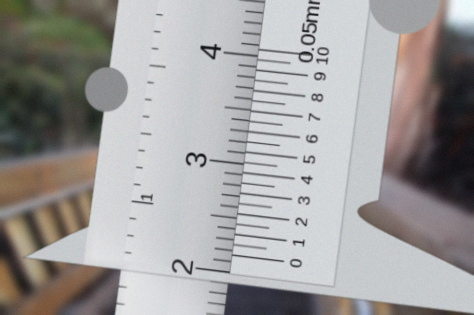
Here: 21.6 mm
